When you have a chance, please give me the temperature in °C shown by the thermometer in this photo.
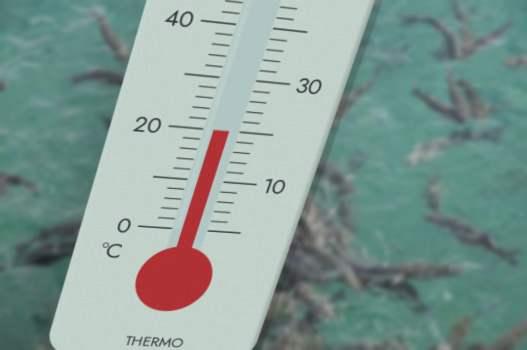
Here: 20 °C
